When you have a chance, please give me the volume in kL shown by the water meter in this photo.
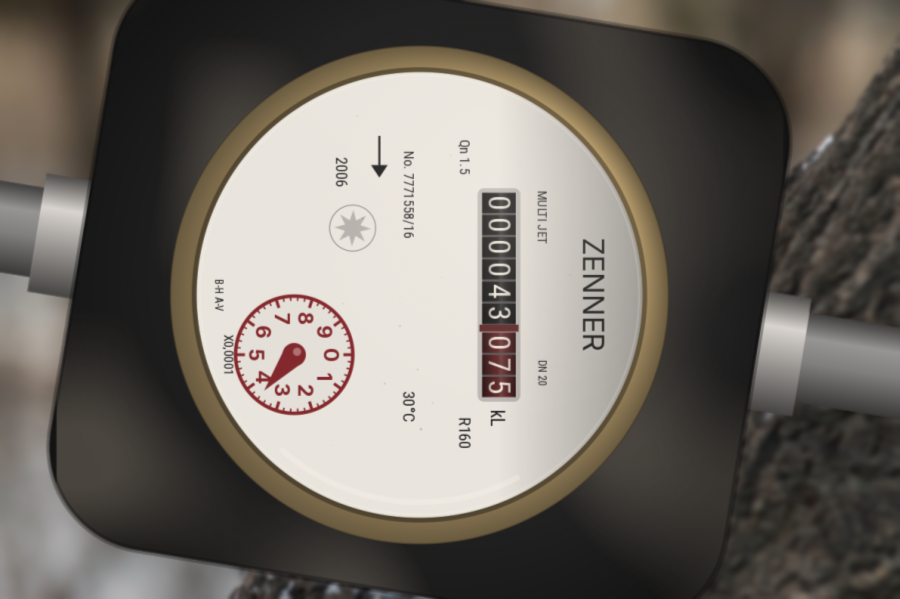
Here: 43.0753 kL
